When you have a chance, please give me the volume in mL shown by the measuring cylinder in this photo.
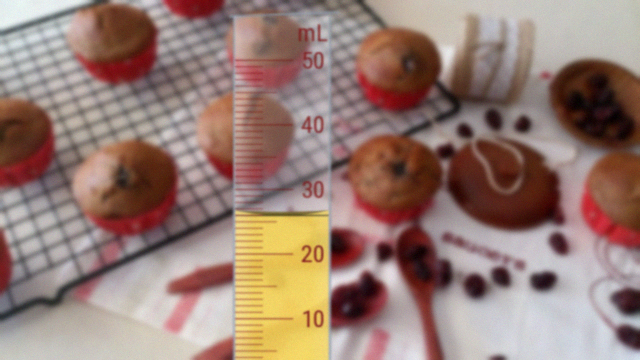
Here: 26 mL
